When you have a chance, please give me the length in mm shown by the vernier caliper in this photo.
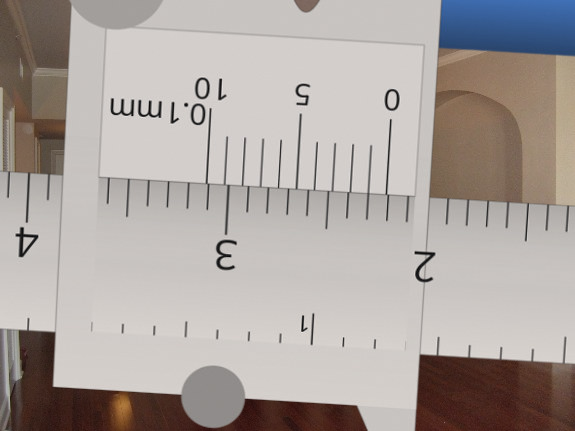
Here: 22.1 mm
